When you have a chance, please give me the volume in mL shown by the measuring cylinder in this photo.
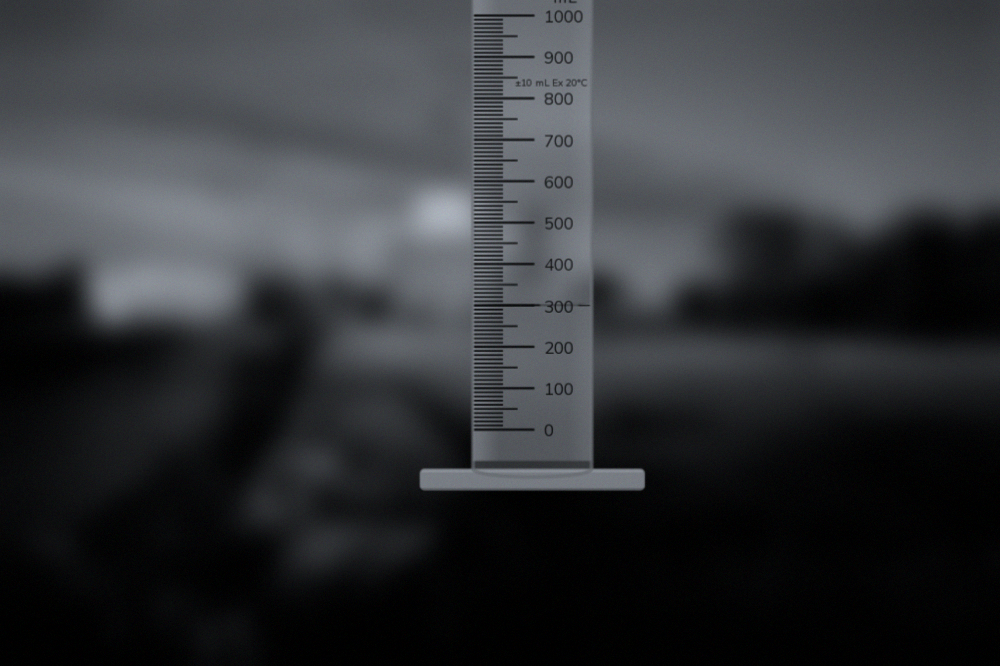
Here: 300 mL
